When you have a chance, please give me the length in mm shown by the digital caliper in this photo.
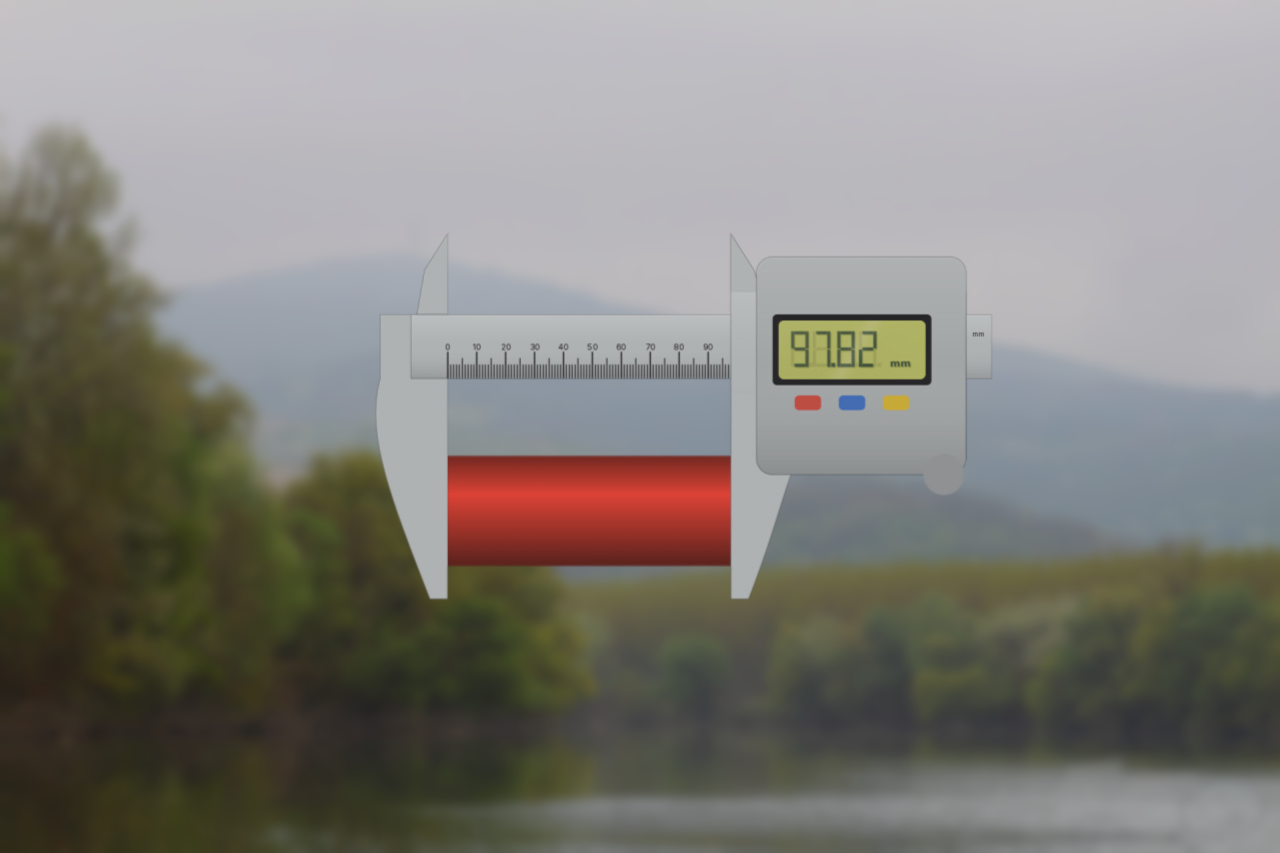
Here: 97.82 mm
